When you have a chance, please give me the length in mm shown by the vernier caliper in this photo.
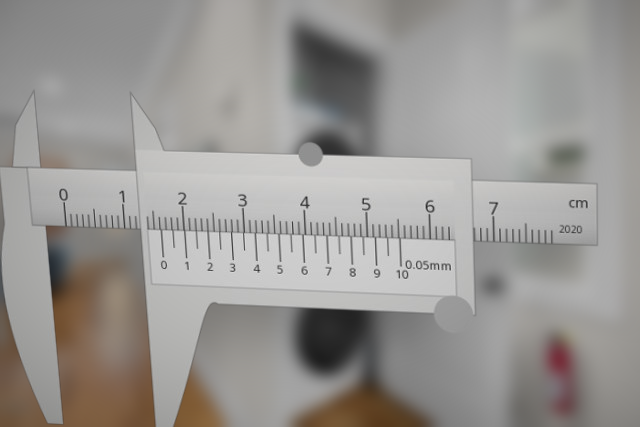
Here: 16.2 mm
